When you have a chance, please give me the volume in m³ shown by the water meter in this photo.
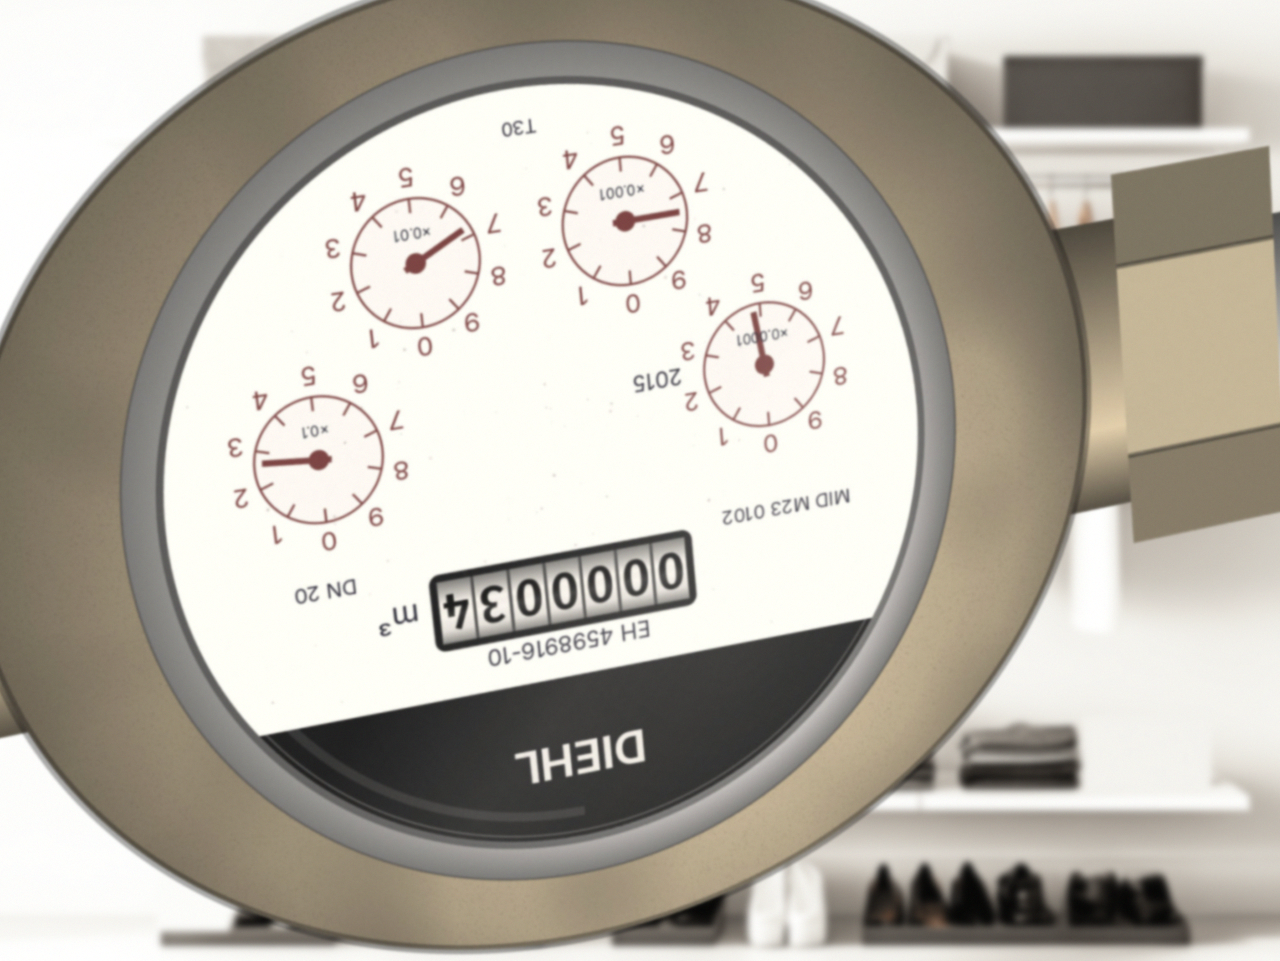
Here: 34.2674 m³
